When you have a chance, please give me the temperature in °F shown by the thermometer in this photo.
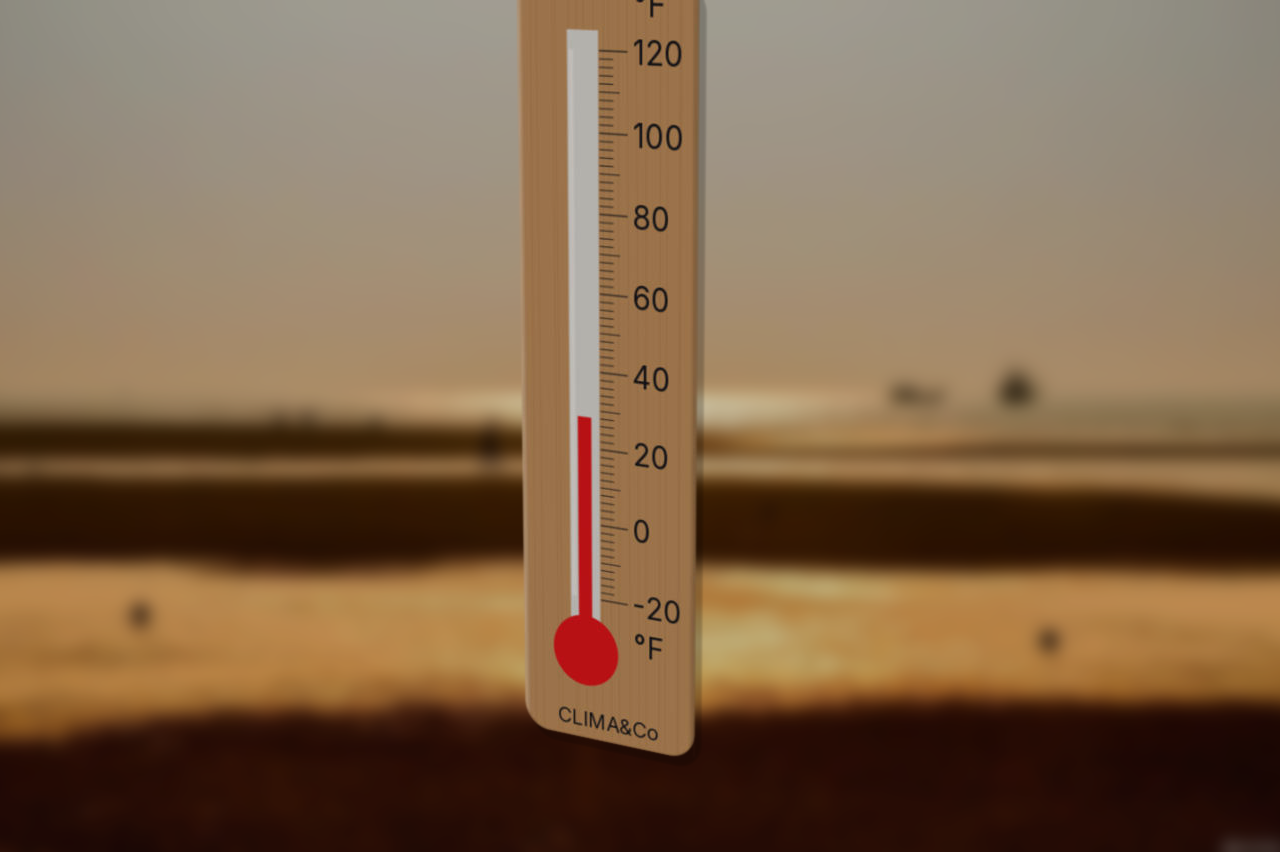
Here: 28 °F
